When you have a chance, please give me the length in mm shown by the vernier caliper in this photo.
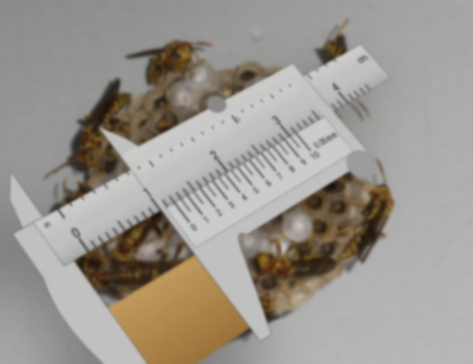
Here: 12.0 mm
